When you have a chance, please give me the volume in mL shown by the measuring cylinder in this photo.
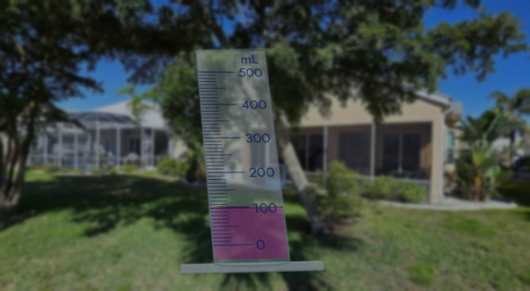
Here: 100 mL
